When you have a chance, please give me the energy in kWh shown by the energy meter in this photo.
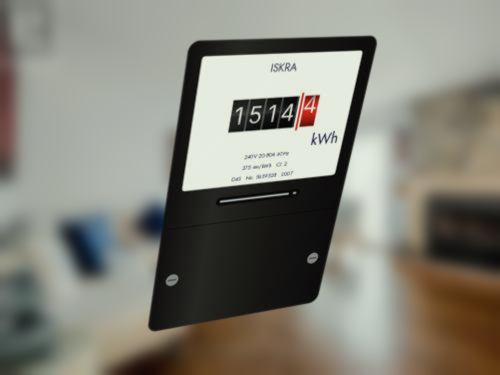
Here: 1514.4 kWh
